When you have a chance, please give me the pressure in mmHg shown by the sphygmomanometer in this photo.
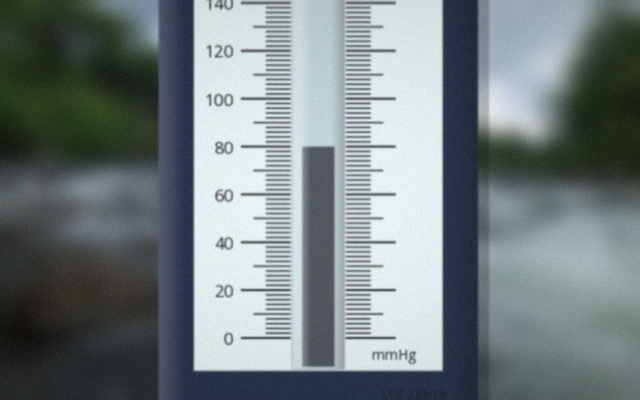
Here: 80 mmHg
